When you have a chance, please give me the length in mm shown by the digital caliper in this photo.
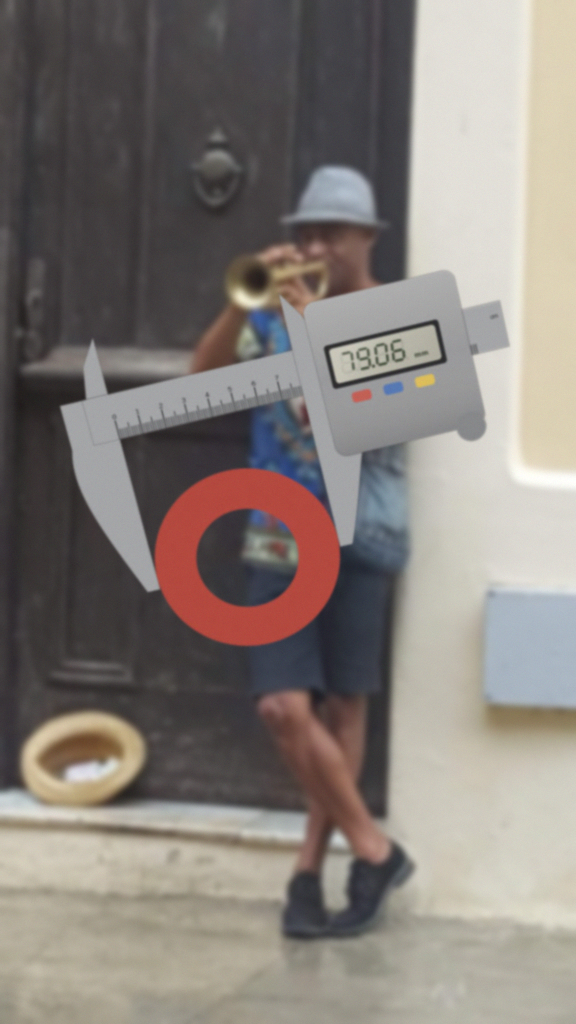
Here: 79.06 mm
